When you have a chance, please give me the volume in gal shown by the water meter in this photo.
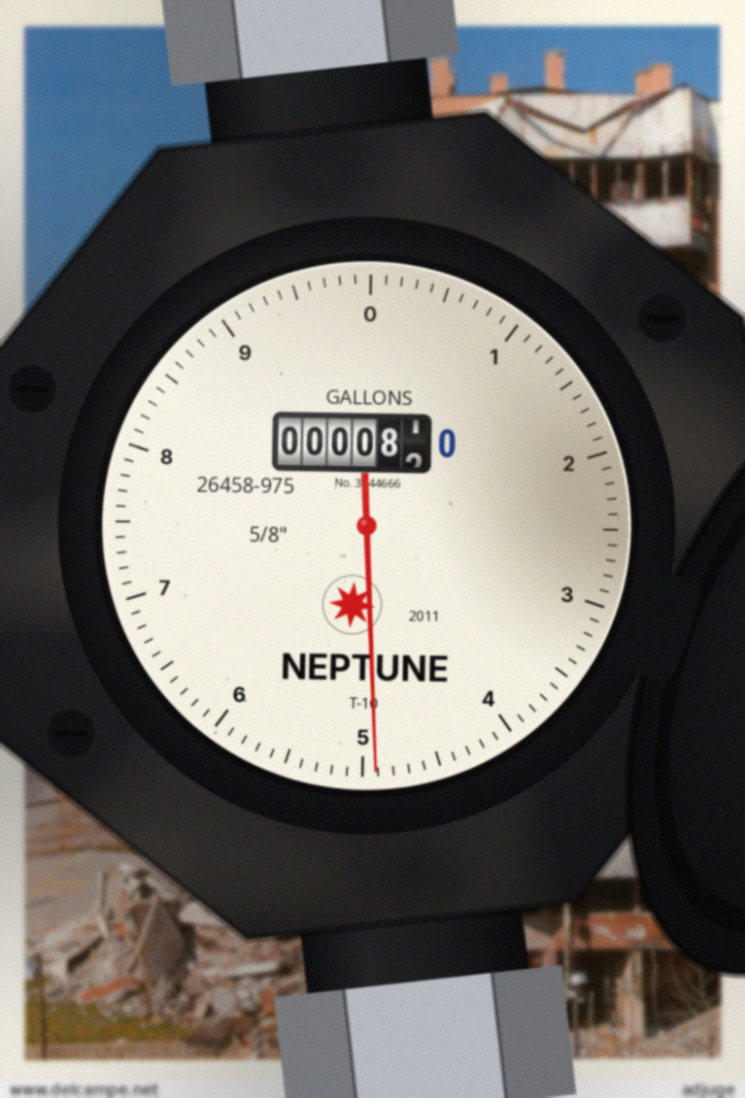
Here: 814.9 gal
